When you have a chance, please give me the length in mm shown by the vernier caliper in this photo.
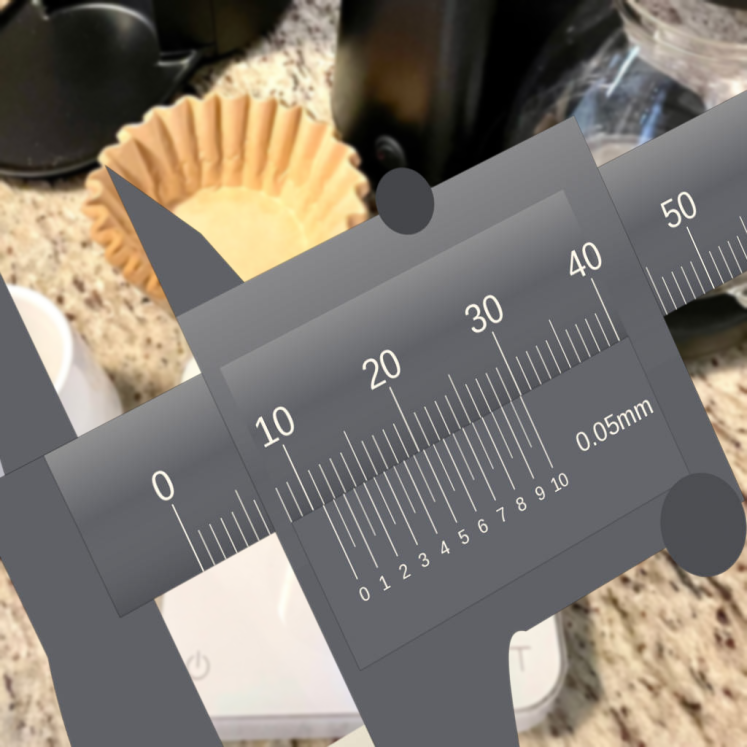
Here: 10.9 mm
